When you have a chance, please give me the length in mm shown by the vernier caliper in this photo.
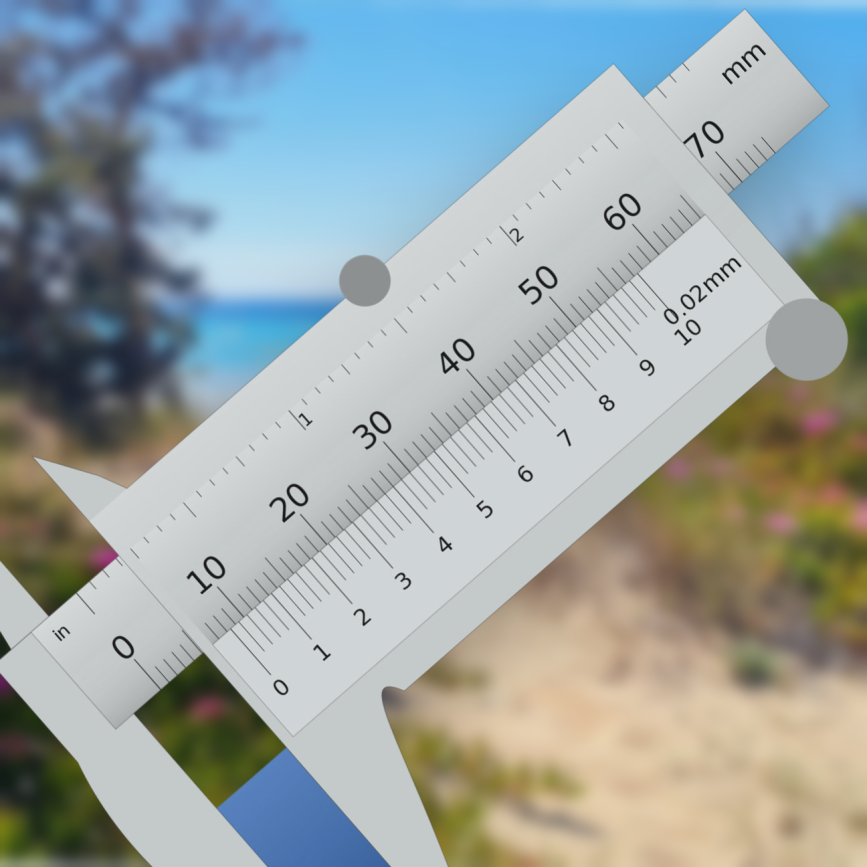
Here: 8.4 mm
